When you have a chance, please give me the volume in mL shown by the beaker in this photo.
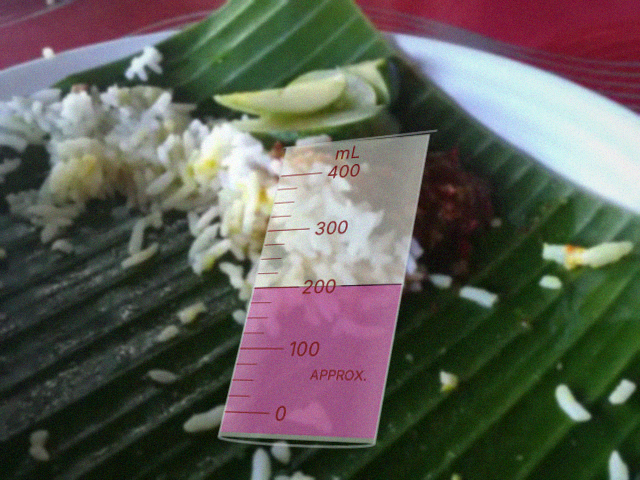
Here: 200 mL
